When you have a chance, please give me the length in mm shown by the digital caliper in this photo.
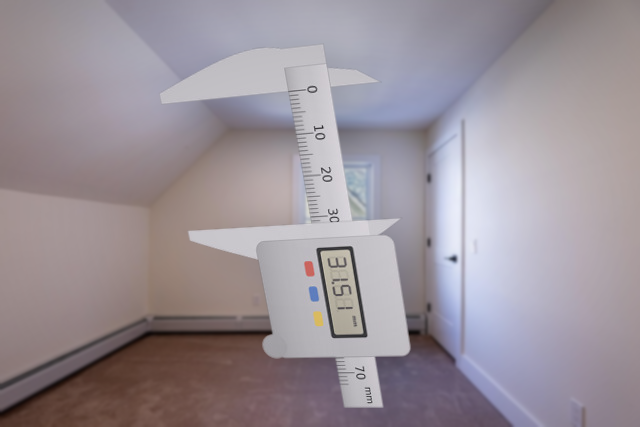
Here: 31.51 mm
